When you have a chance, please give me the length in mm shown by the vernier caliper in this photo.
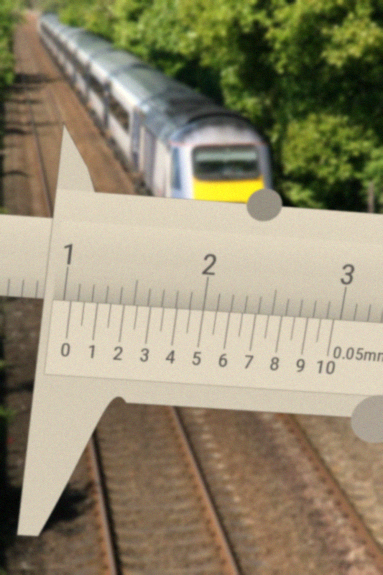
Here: 10.5 mm
